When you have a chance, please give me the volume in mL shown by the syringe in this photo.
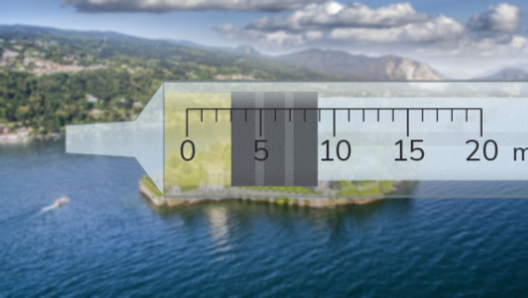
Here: 3 mL
